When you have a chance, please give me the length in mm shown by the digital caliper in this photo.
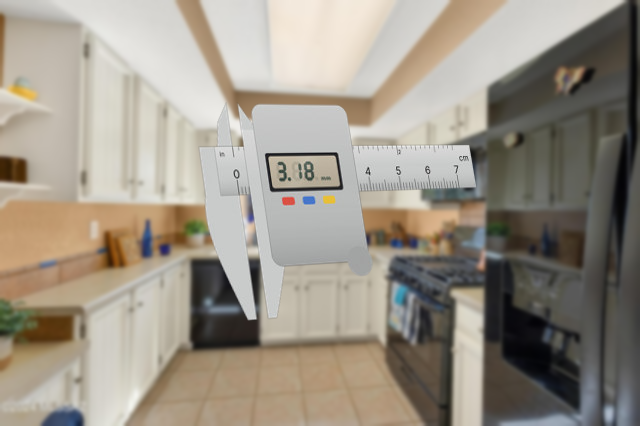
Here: 3.18 mm
